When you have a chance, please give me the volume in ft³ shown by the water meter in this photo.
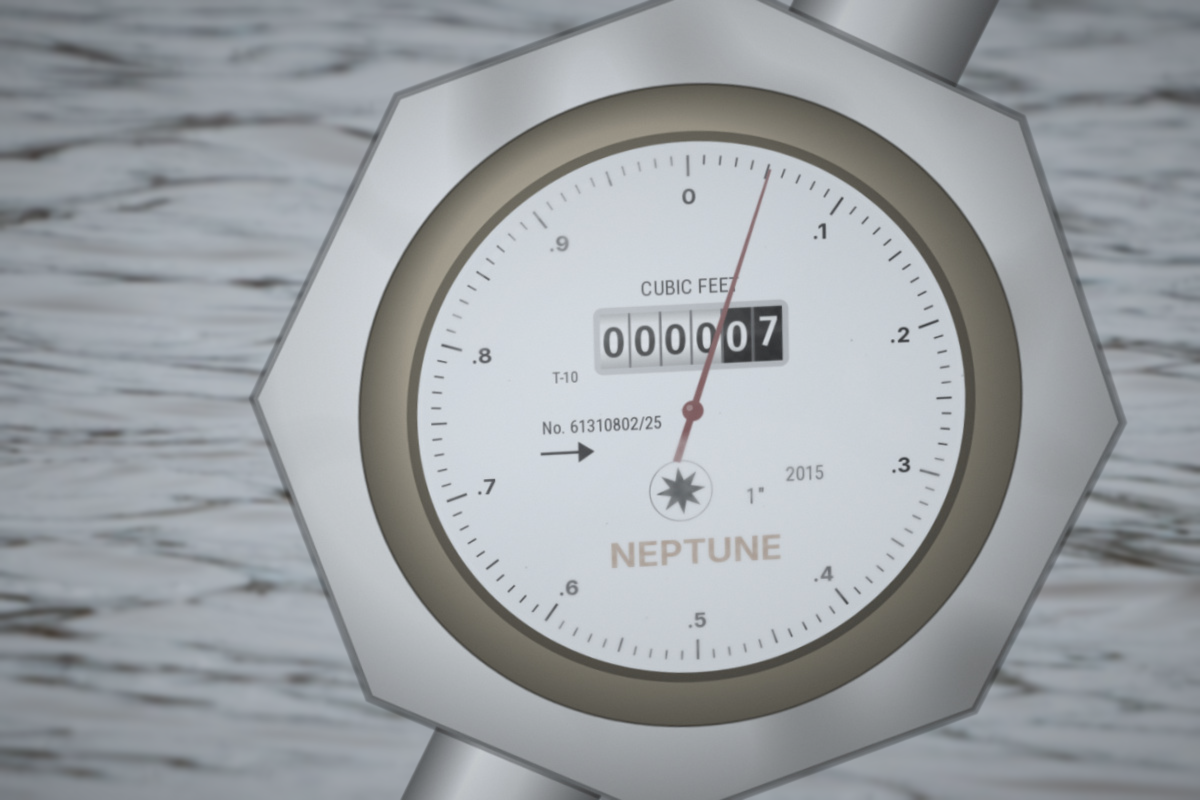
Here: 7.05 ft³
